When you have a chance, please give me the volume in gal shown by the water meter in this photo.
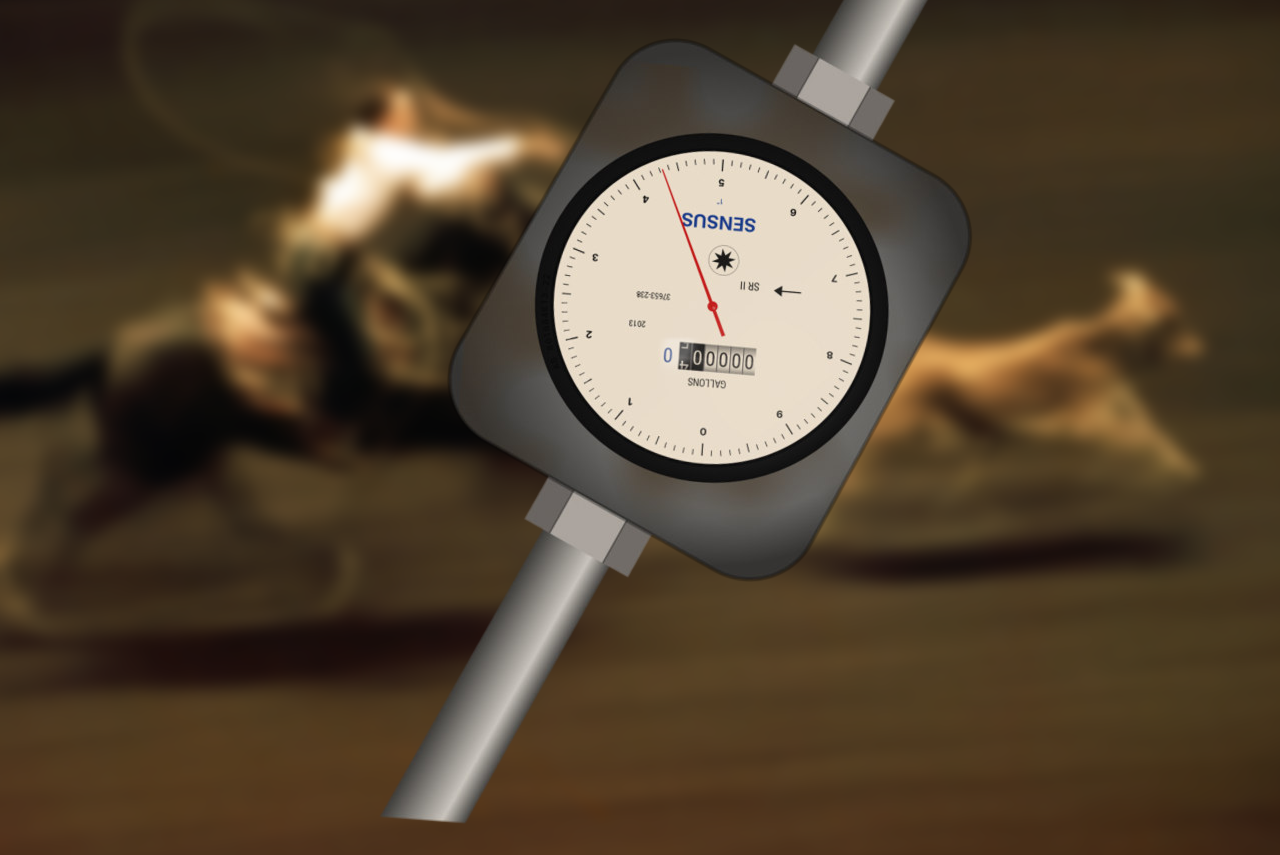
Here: 44.3 gal
